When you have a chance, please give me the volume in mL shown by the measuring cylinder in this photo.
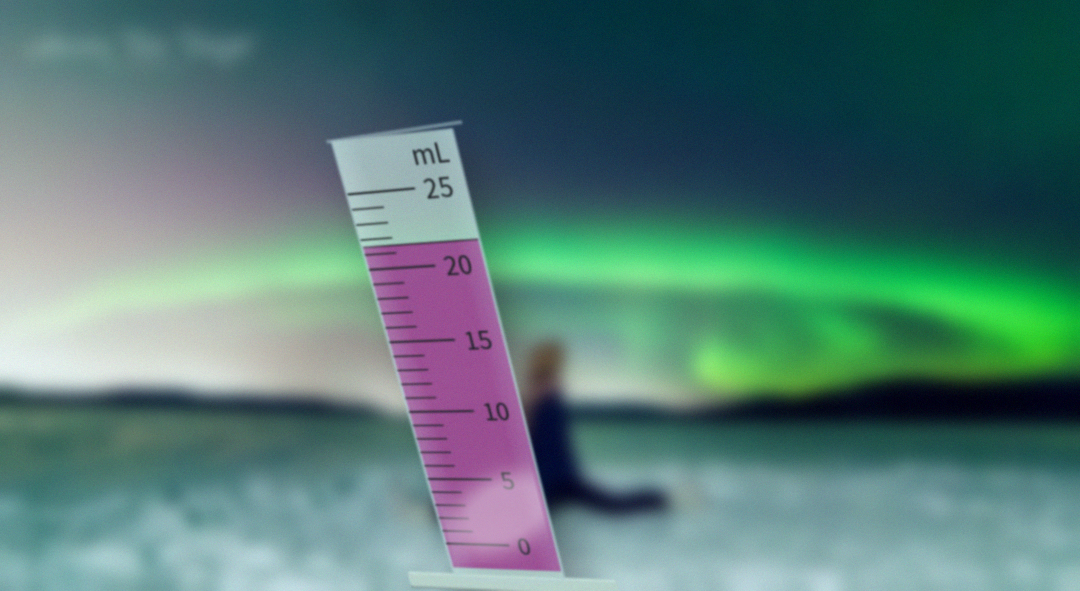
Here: 21.5 mL
